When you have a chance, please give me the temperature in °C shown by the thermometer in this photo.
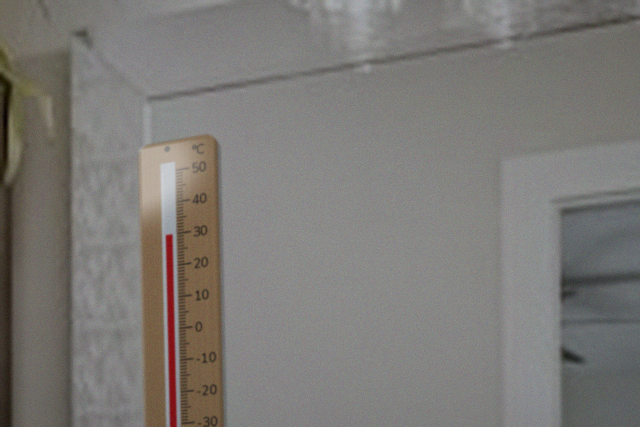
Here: 30 °C
